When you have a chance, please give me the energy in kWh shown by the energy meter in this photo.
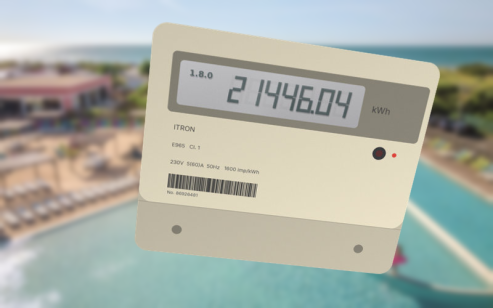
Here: 21446.04 kWh
